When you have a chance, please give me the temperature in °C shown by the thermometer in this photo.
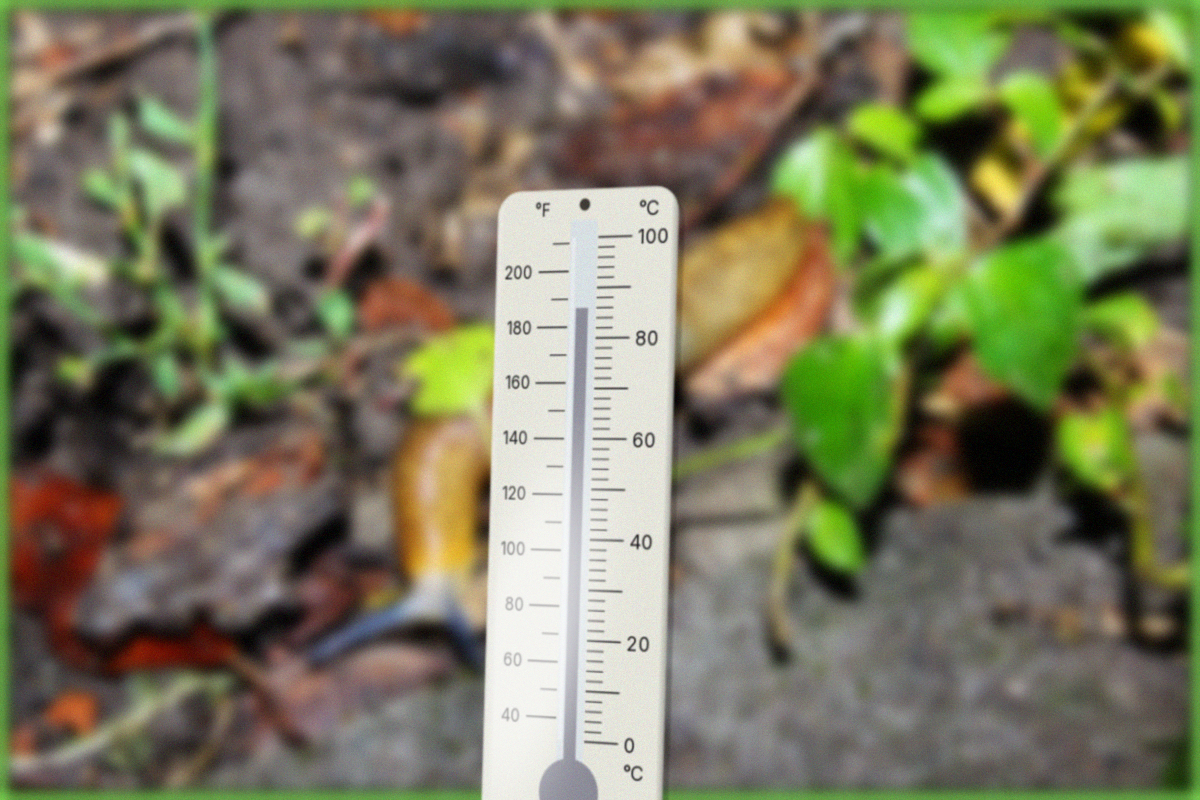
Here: 86 °C
